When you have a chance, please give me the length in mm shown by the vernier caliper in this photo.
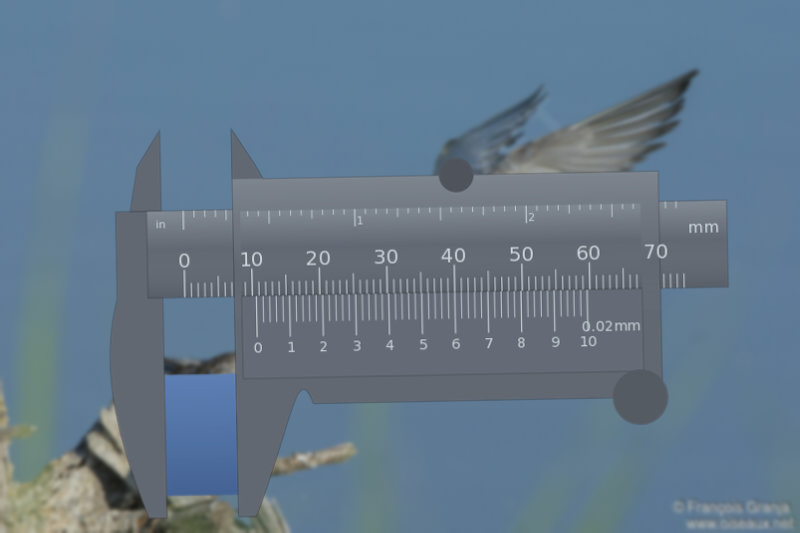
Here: 10.6 mm
